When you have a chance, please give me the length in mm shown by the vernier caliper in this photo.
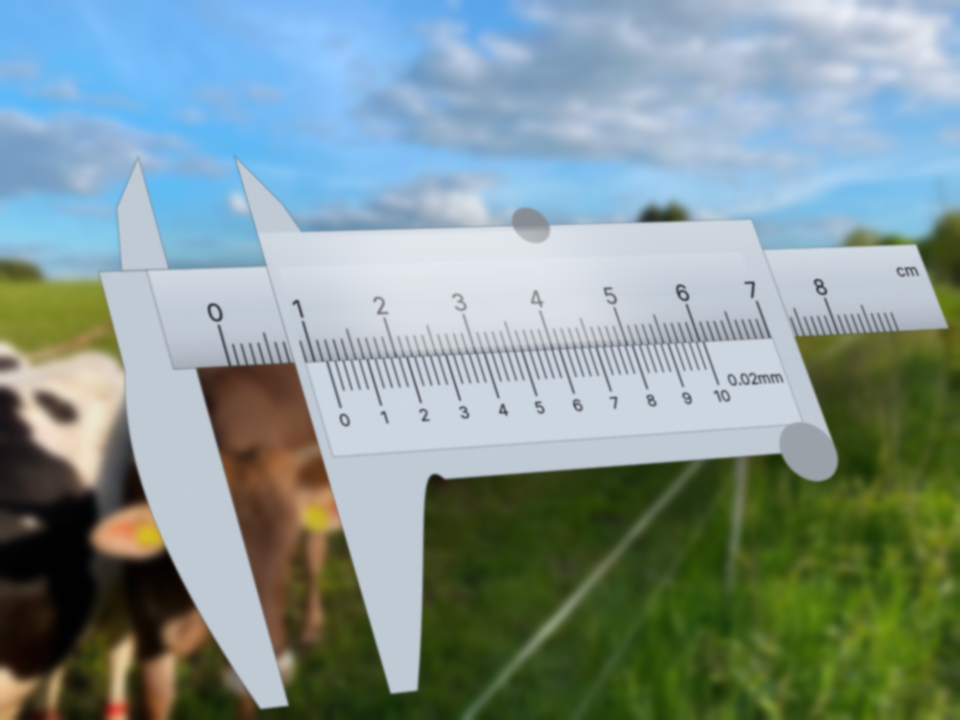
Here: 11.5 mm
